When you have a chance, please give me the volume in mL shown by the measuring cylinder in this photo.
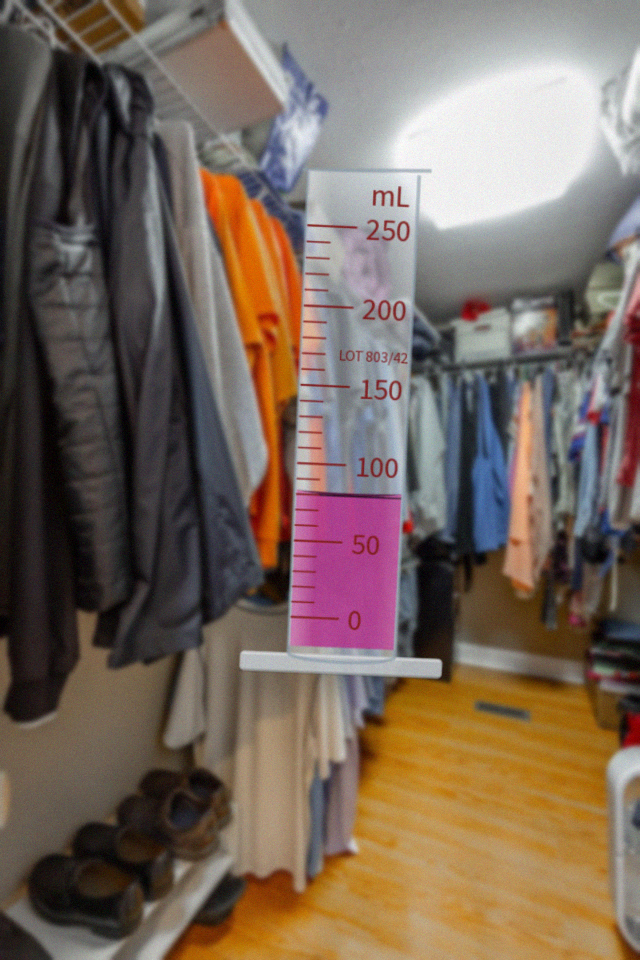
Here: 80 mL
